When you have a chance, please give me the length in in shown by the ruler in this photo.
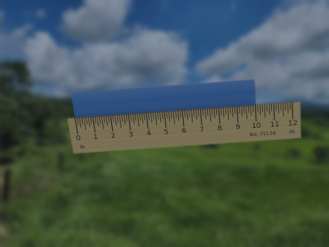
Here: 10 in
